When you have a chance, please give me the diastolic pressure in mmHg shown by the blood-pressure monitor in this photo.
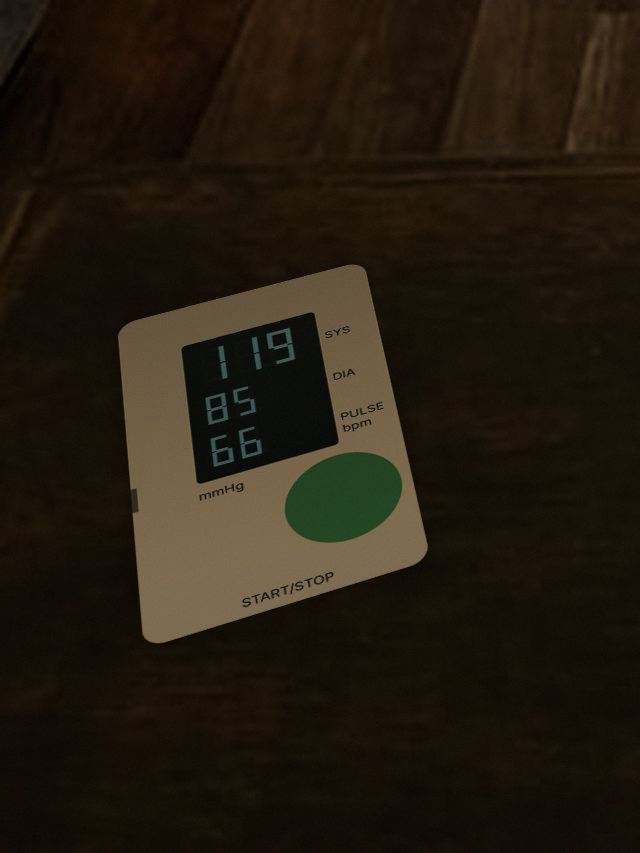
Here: 85 mmHg
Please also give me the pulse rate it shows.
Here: 66 bpm
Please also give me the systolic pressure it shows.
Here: 119 mmHg
